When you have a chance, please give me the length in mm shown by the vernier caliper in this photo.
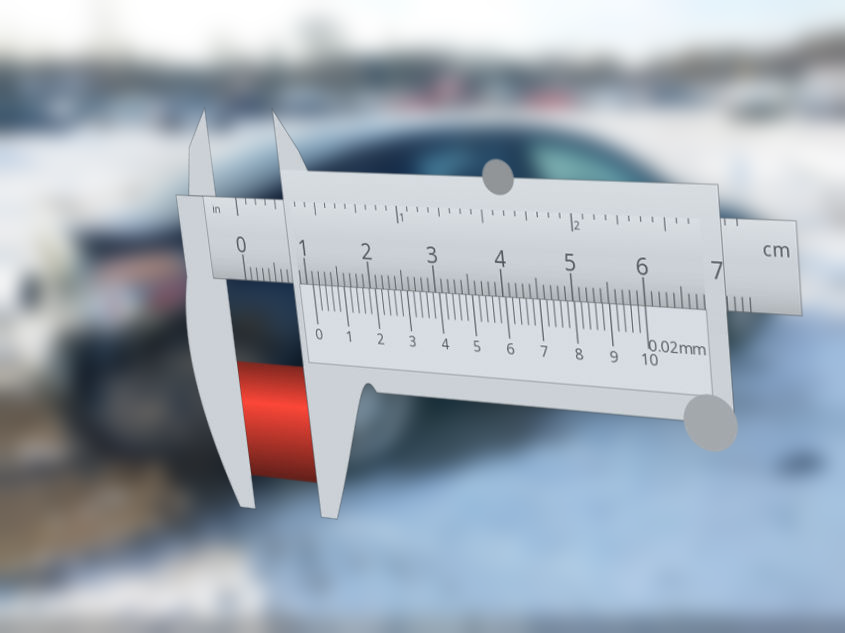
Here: 11.0 mm
